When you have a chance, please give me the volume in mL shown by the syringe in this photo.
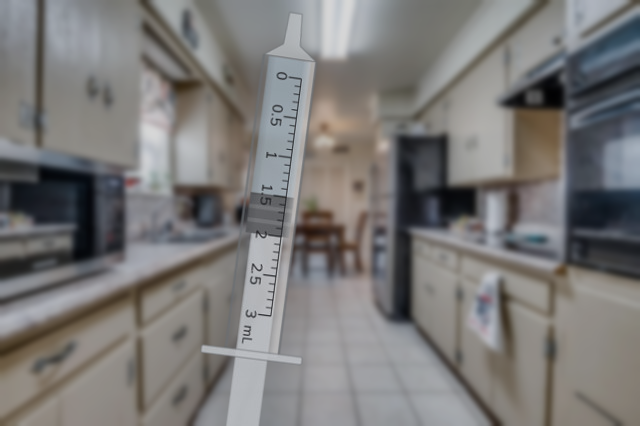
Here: 1.5 mL
